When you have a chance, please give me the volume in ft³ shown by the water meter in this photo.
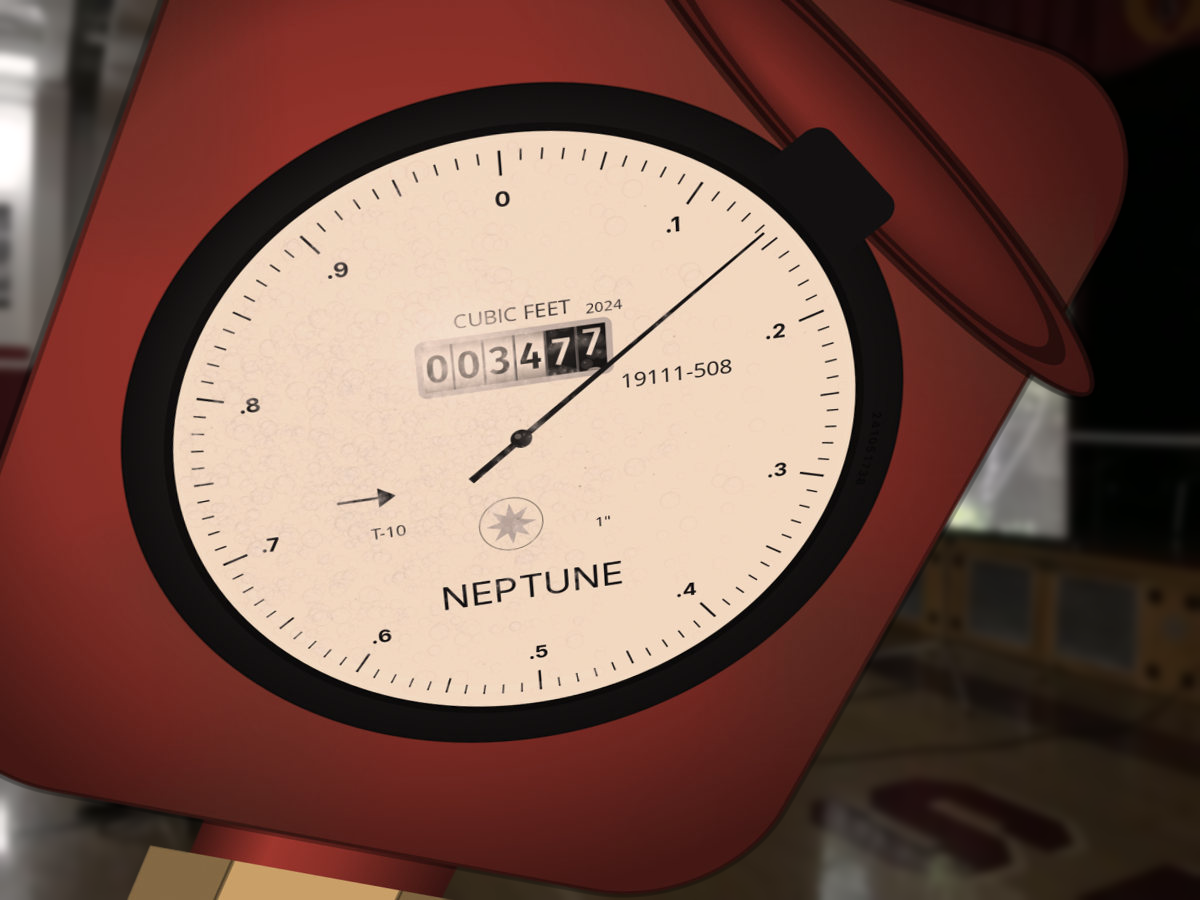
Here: 3477.14 ft³
